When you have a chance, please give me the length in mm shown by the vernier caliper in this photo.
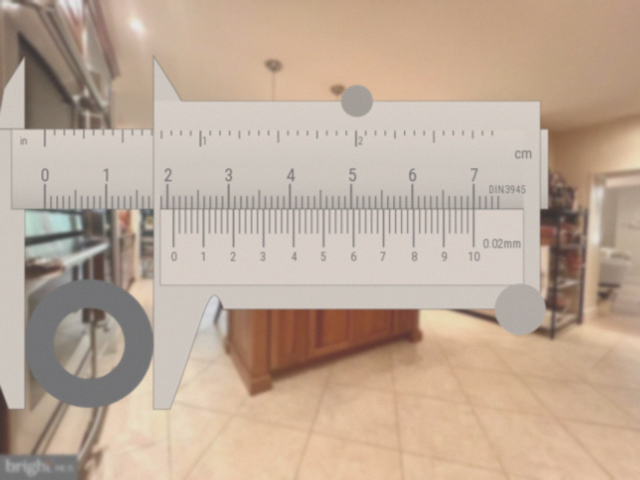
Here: 21.0 mm
